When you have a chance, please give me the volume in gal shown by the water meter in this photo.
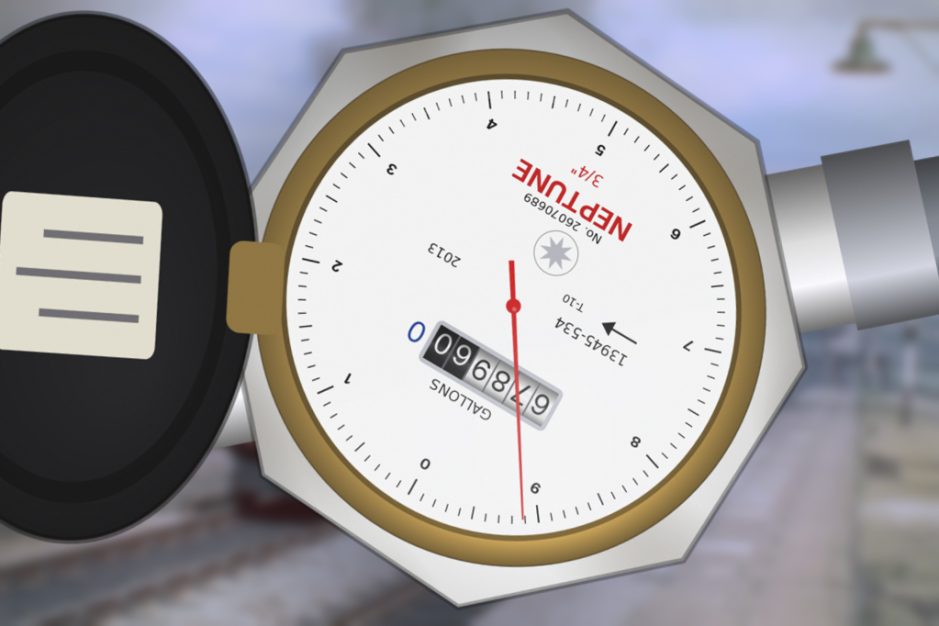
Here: 6789599.1 gal
